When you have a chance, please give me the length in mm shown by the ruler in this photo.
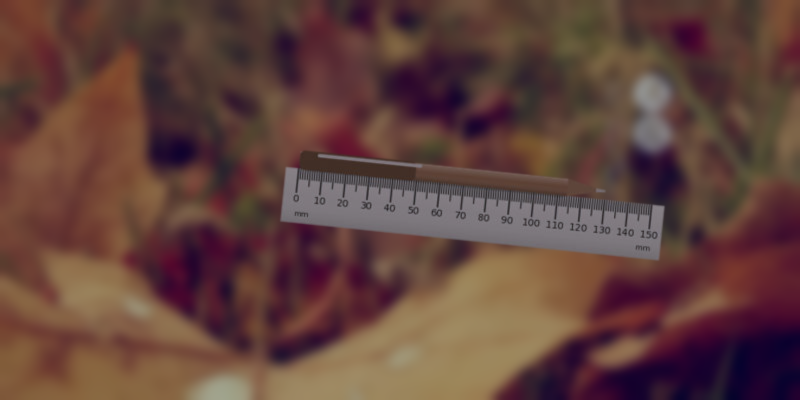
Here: 130 mm
